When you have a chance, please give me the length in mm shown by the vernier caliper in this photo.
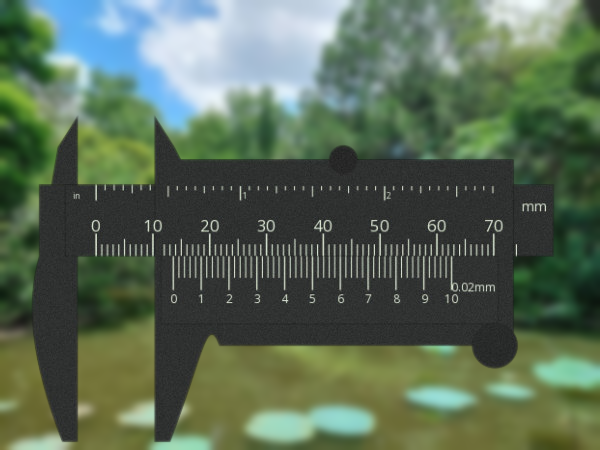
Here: 13.6 mm
